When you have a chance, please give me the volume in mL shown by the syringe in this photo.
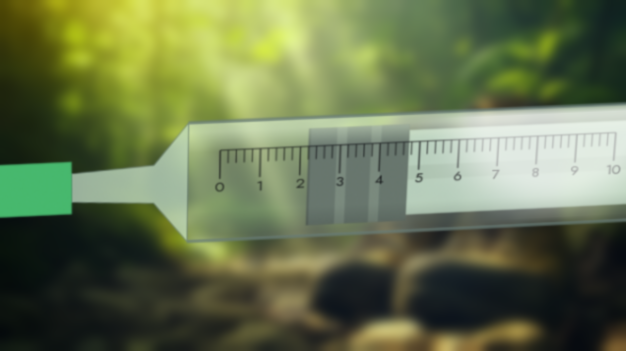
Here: 2.2 mL
